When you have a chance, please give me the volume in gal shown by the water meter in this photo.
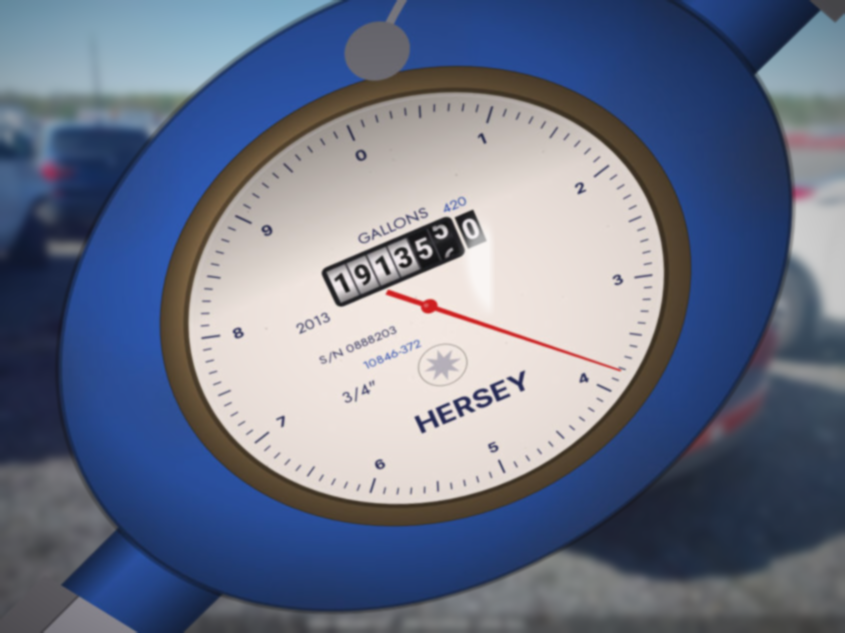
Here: 1913553.8 gal
